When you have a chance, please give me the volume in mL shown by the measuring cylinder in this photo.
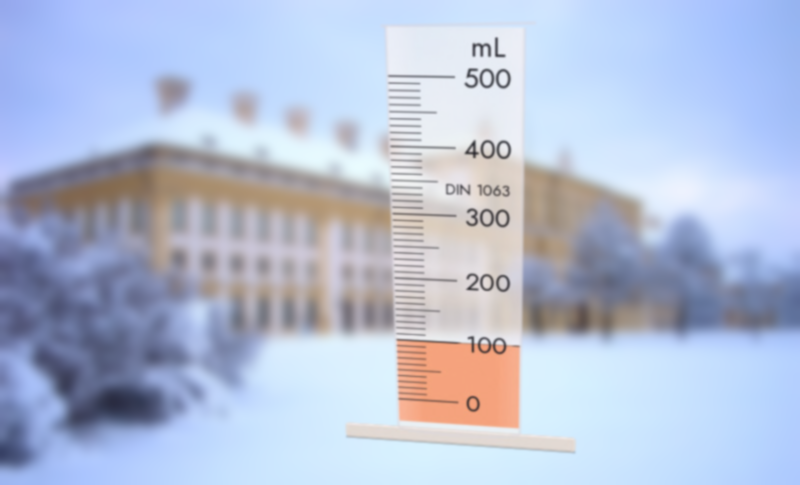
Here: 100 mL
